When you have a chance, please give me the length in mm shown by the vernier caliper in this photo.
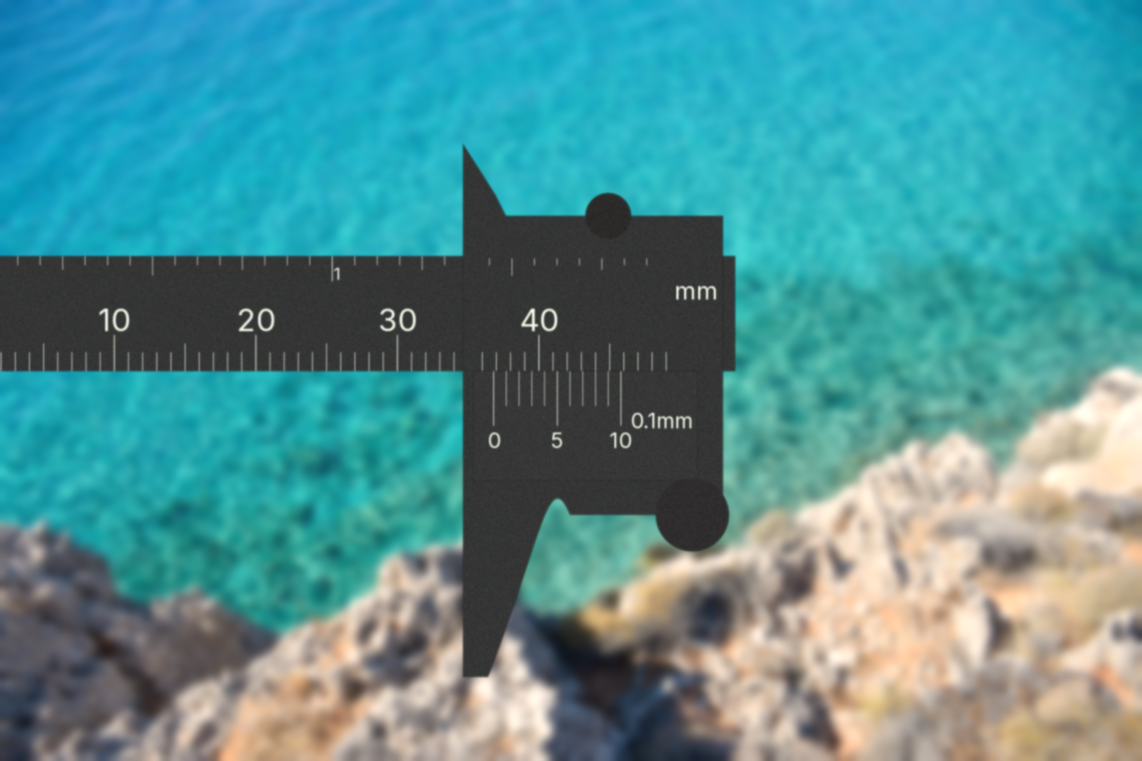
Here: 36.8 mm
